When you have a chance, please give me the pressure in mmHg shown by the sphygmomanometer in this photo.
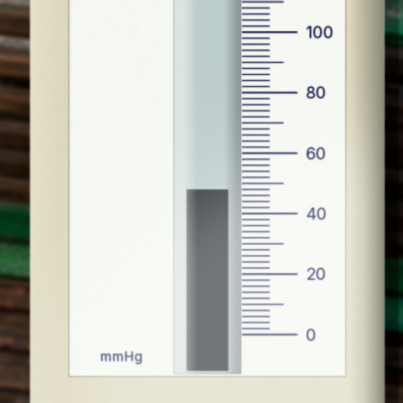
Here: 48 mmHg
